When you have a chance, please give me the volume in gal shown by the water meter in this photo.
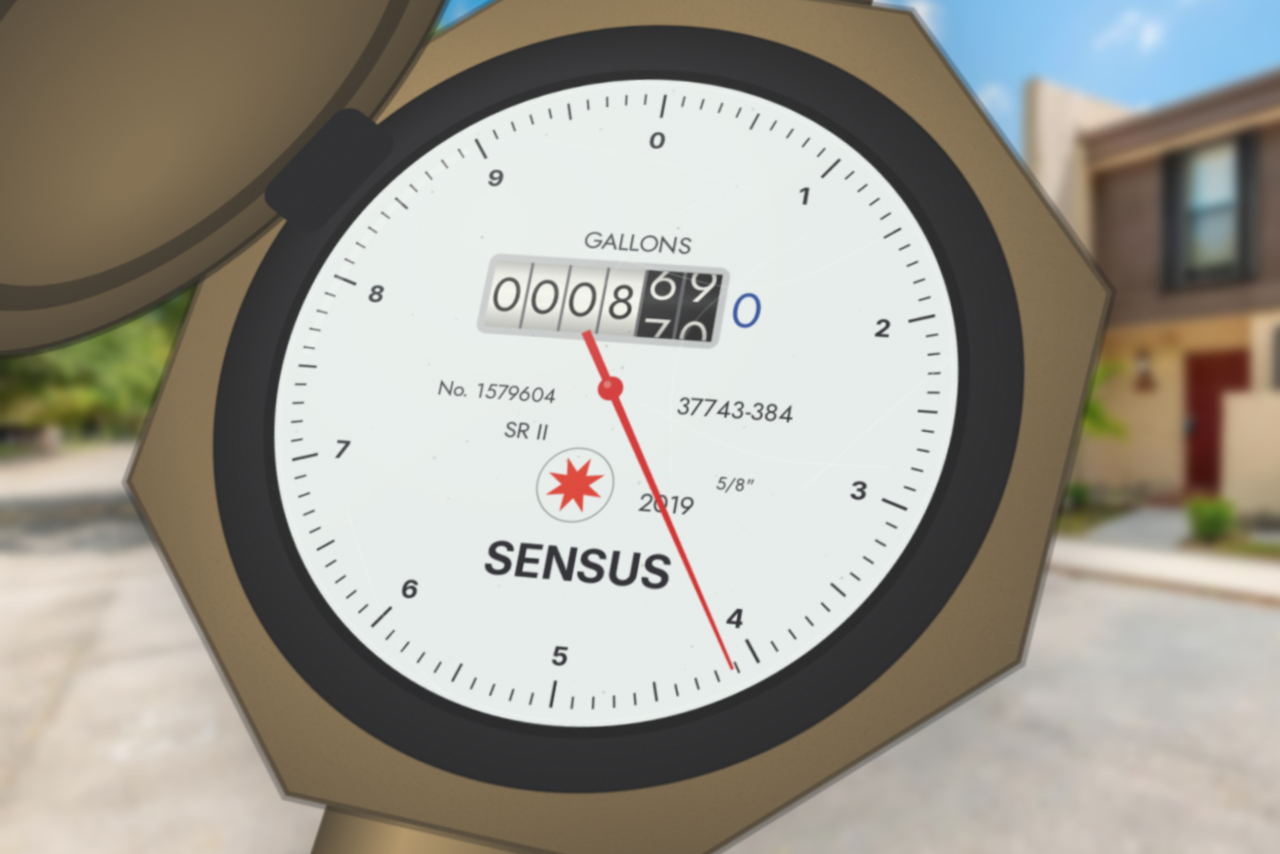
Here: 8694.1 gal
